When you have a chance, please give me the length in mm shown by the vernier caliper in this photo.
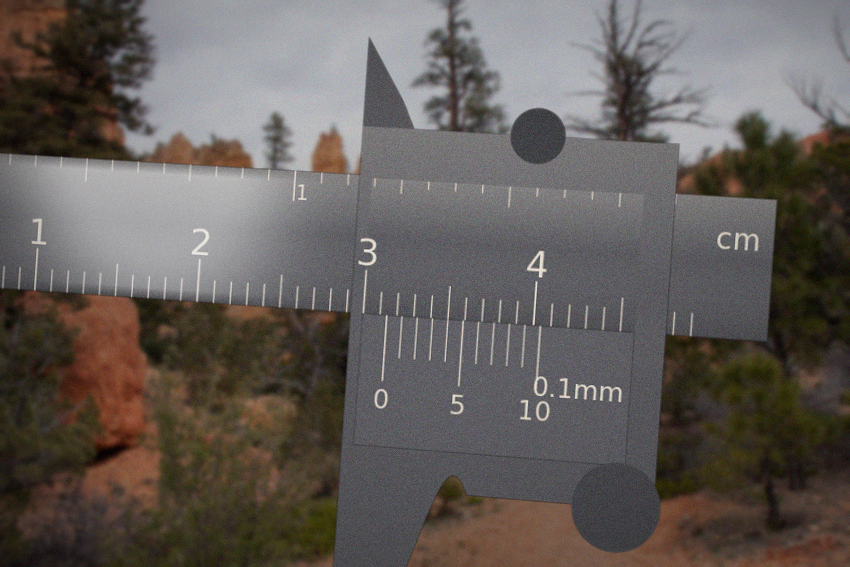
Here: 31.4 mm
